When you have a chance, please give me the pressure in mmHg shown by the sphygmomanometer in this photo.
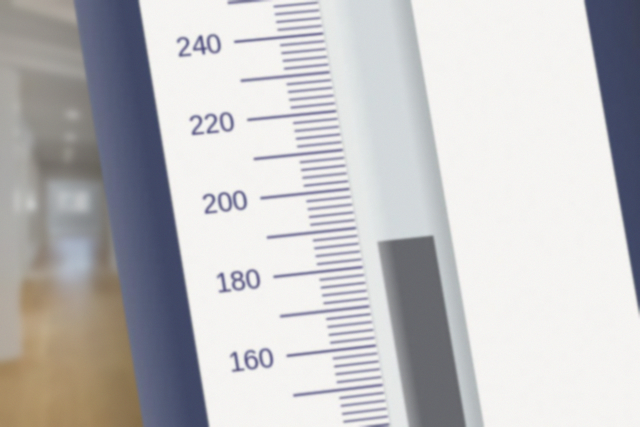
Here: 186 mmHg
